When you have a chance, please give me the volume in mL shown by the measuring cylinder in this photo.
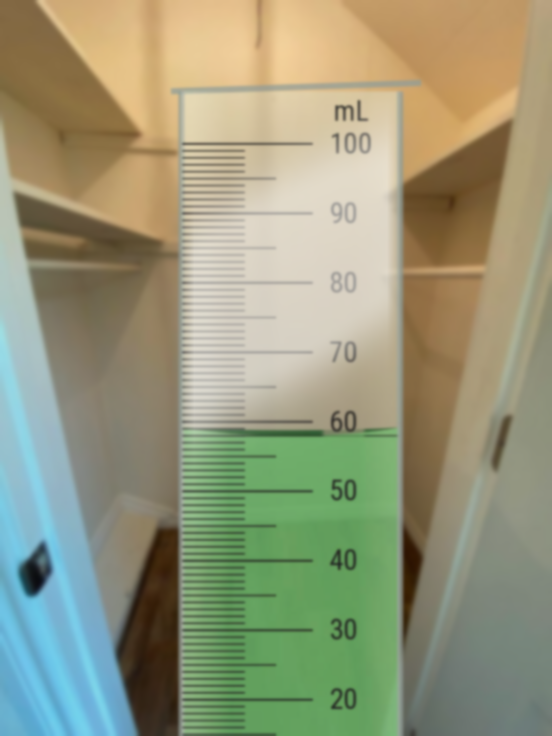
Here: 58 mL
